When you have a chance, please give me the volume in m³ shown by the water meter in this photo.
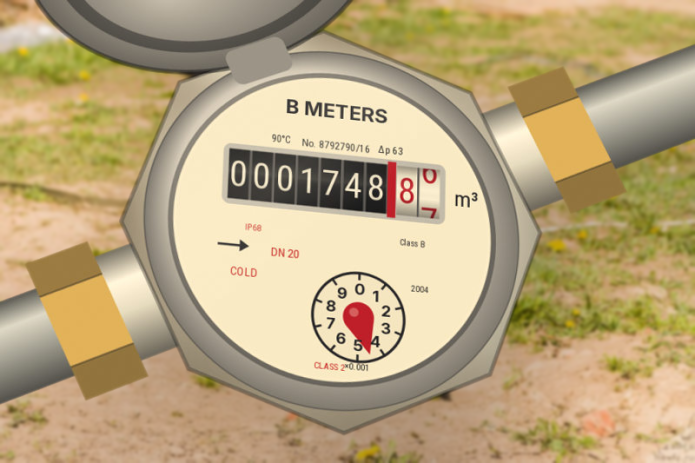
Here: 1748.864 m³
